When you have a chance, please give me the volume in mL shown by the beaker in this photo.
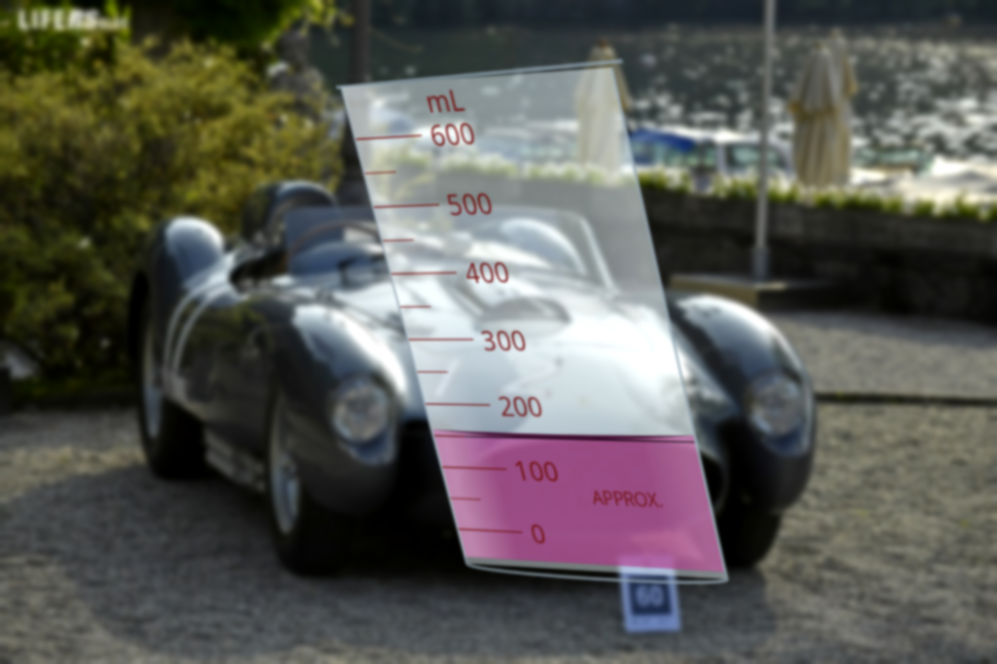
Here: 150 mL
